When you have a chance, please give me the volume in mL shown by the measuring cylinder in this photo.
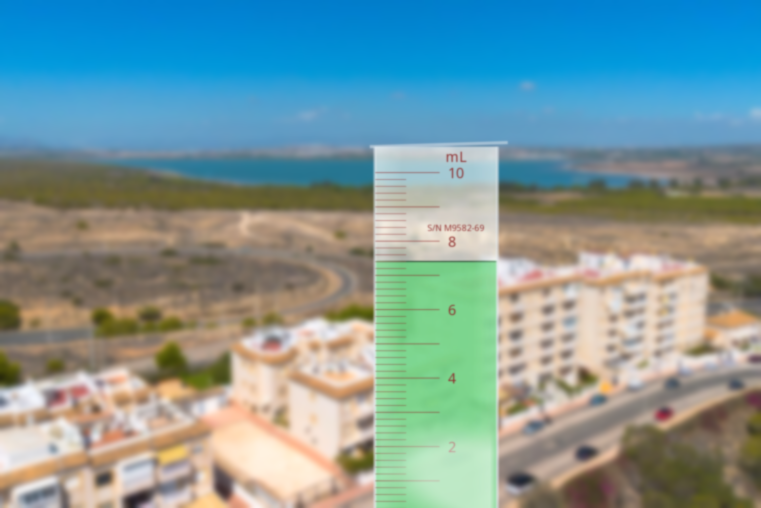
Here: 7.4 mL
